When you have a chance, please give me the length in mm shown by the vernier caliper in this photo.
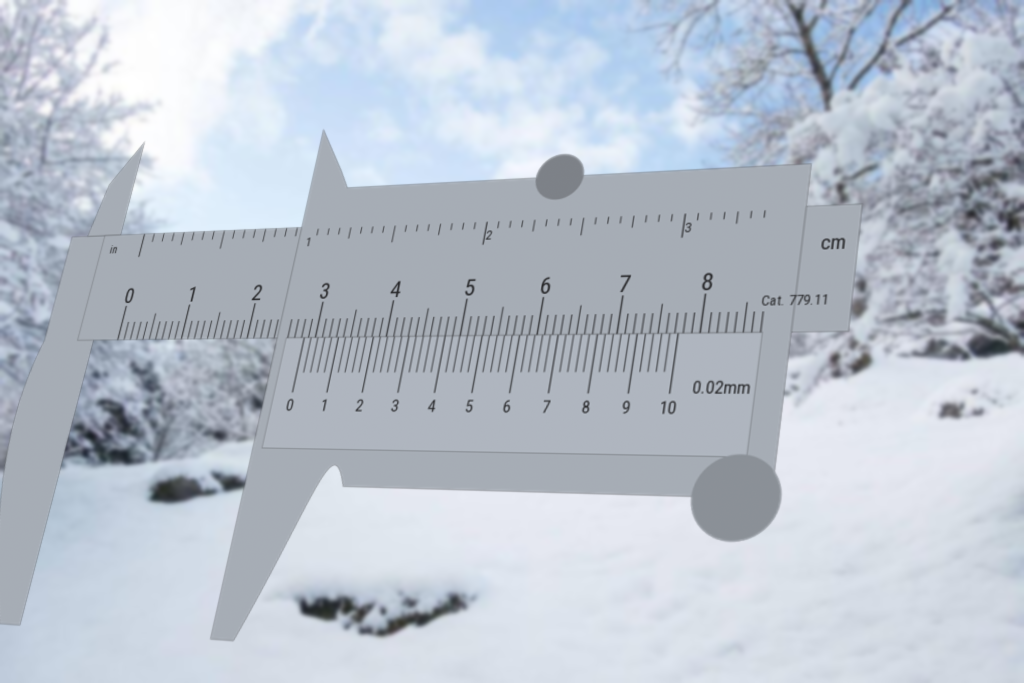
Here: 28.4 mm
